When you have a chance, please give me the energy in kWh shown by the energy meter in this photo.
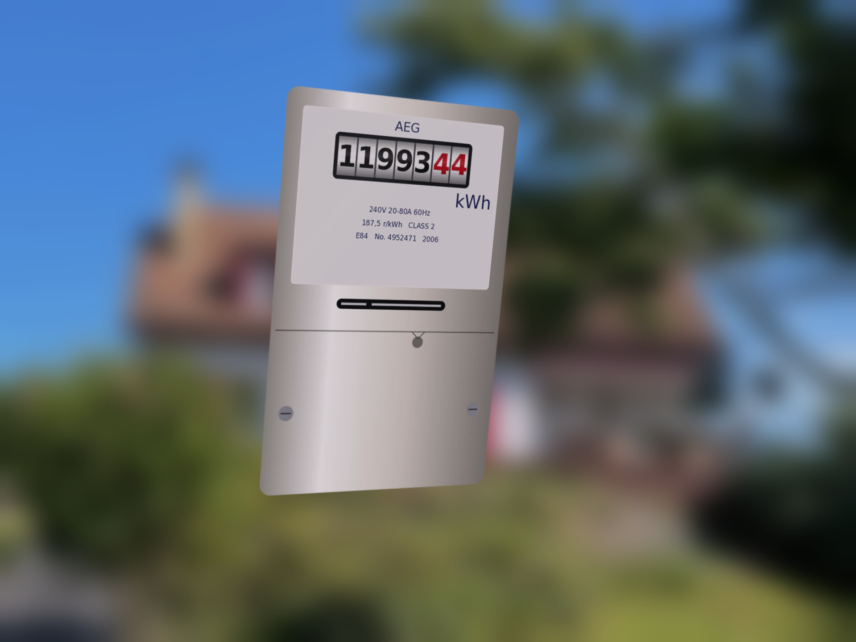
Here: 11993.44 kWh
